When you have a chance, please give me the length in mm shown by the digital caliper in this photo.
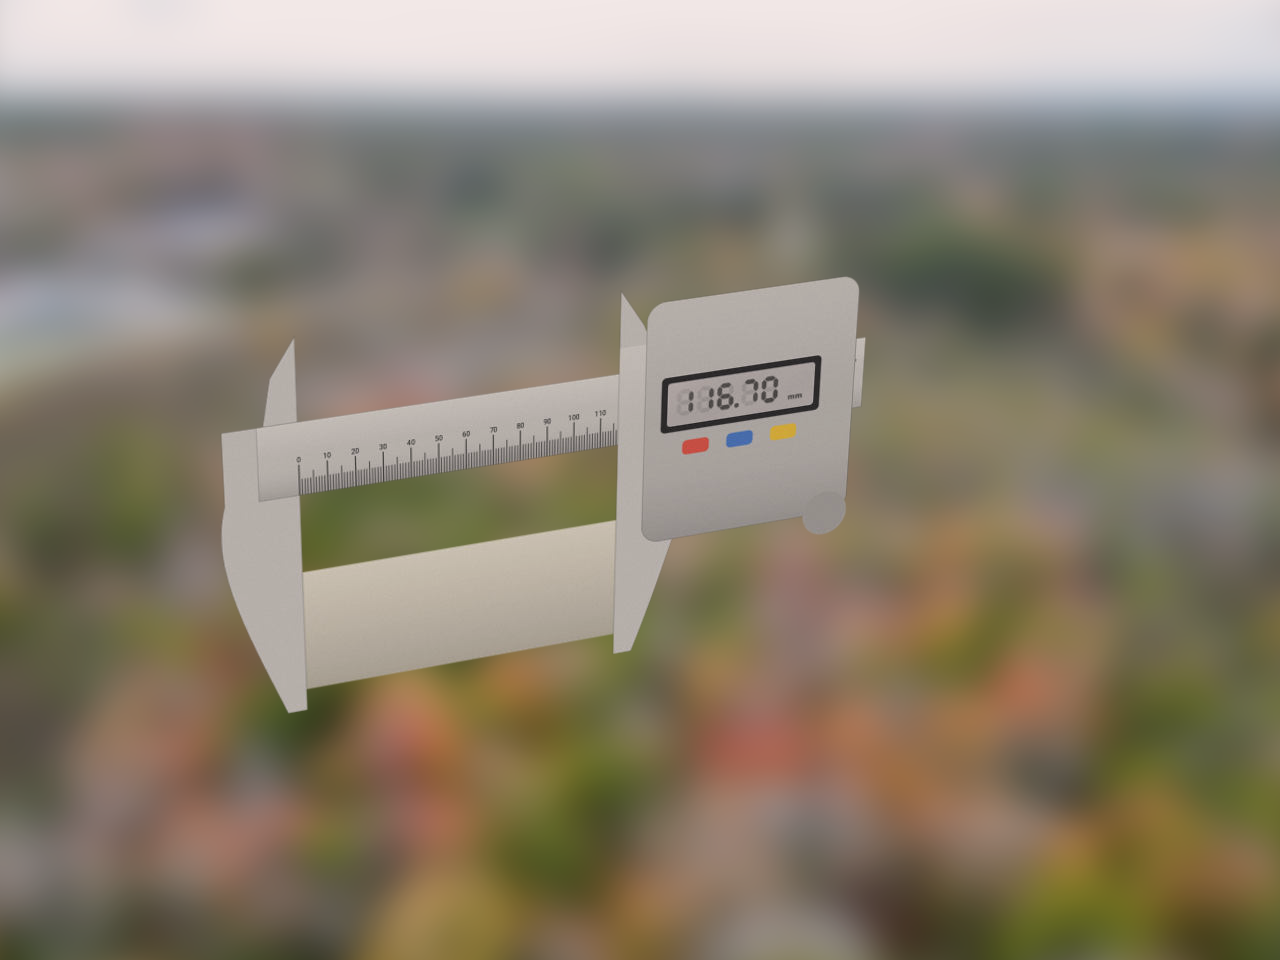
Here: 116.70 mm
